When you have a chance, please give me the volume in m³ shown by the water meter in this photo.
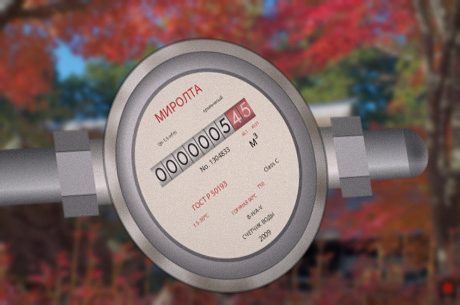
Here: 5.45 m³
